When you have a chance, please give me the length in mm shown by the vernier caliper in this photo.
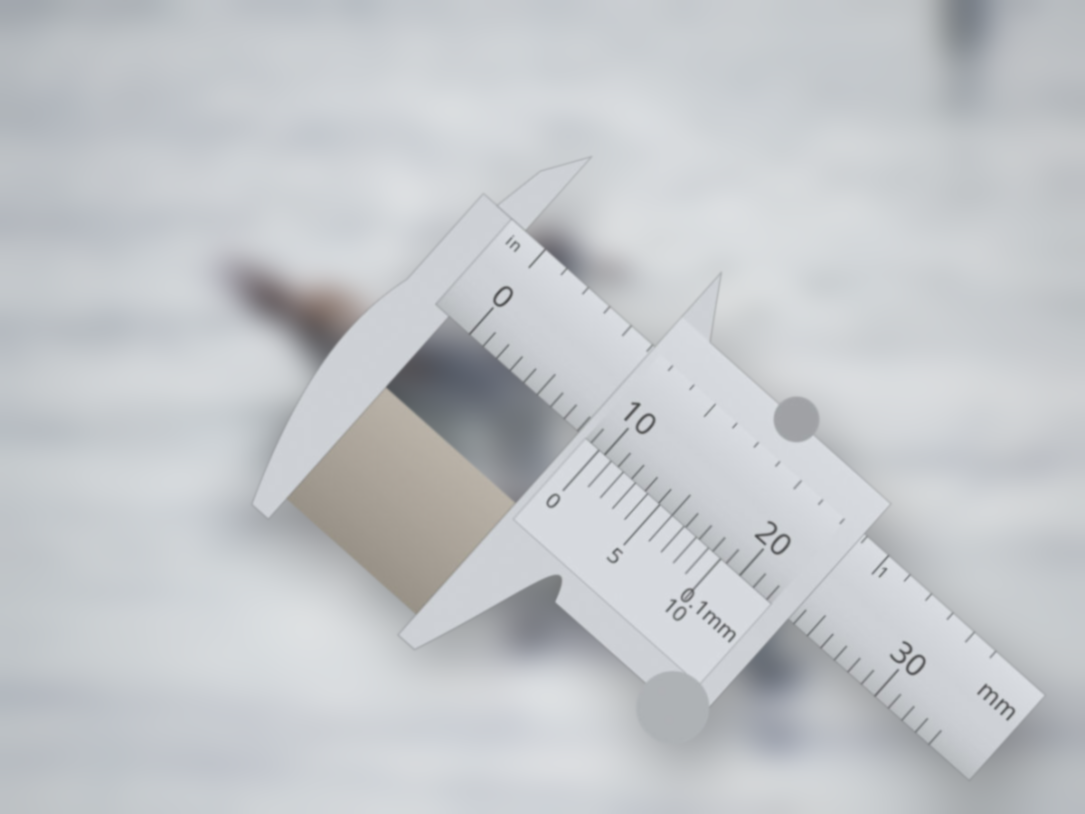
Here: 9.6 mm
